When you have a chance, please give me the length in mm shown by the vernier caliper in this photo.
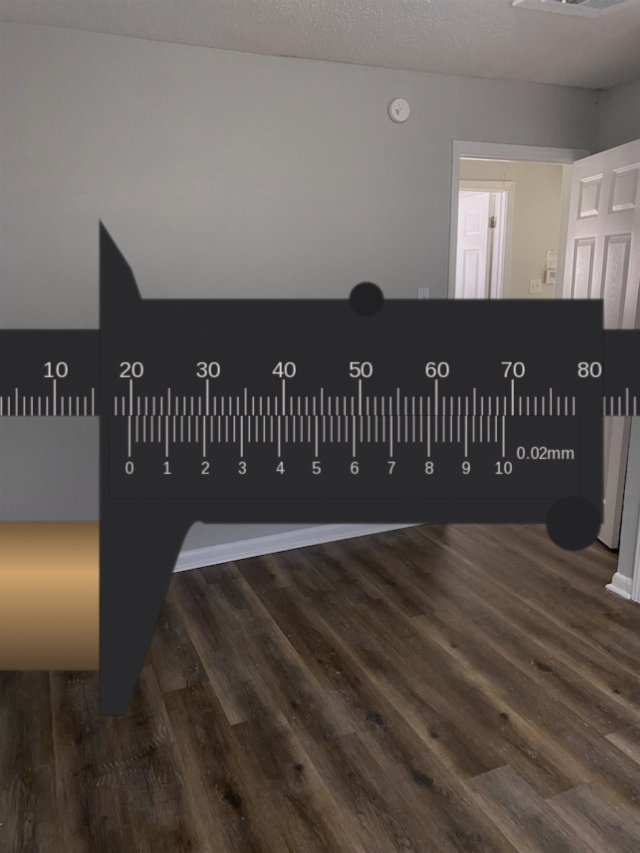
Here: 19.8 mm
